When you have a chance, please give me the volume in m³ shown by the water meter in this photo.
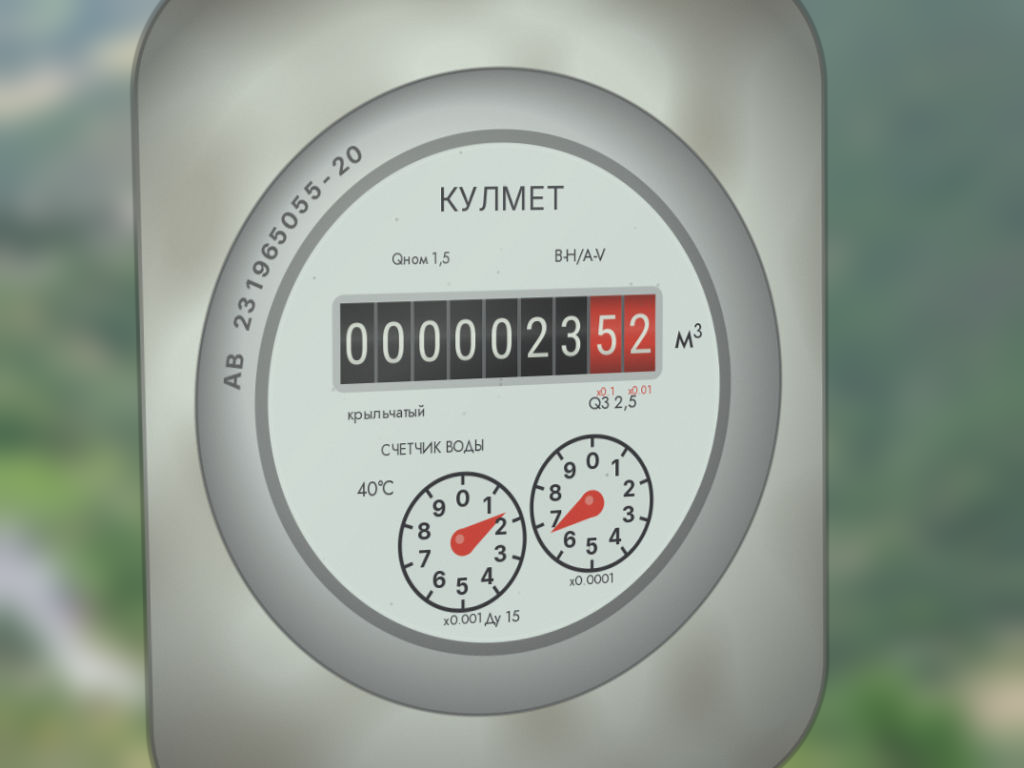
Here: 23.5216 m³
